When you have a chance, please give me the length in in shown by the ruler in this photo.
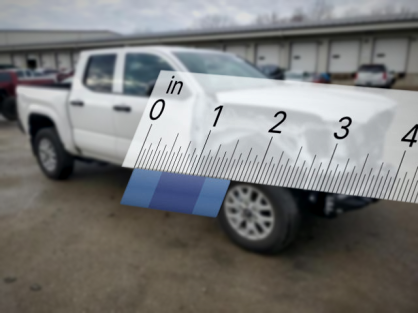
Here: 1.625 in
